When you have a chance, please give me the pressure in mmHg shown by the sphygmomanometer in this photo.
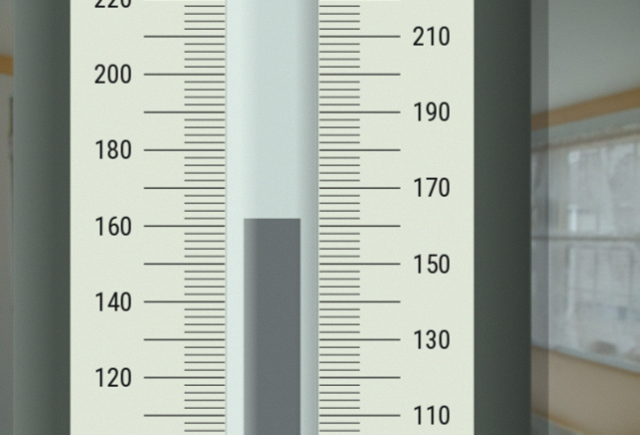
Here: 162 mmHg
